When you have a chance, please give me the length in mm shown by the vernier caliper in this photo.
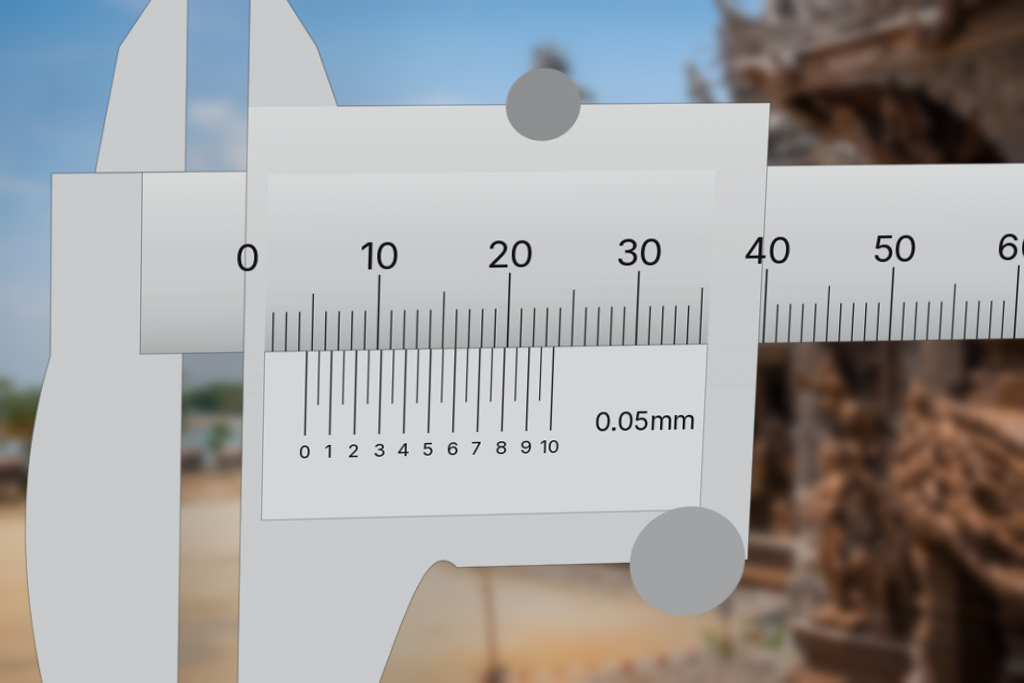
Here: 4.6 mm
